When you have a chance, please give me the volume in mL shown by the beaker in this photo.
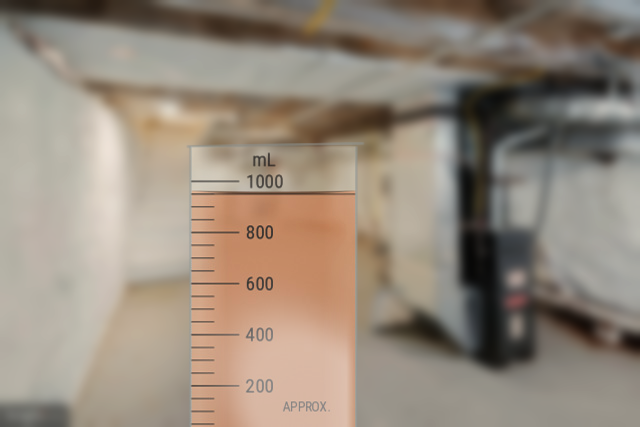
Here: 950 mL
